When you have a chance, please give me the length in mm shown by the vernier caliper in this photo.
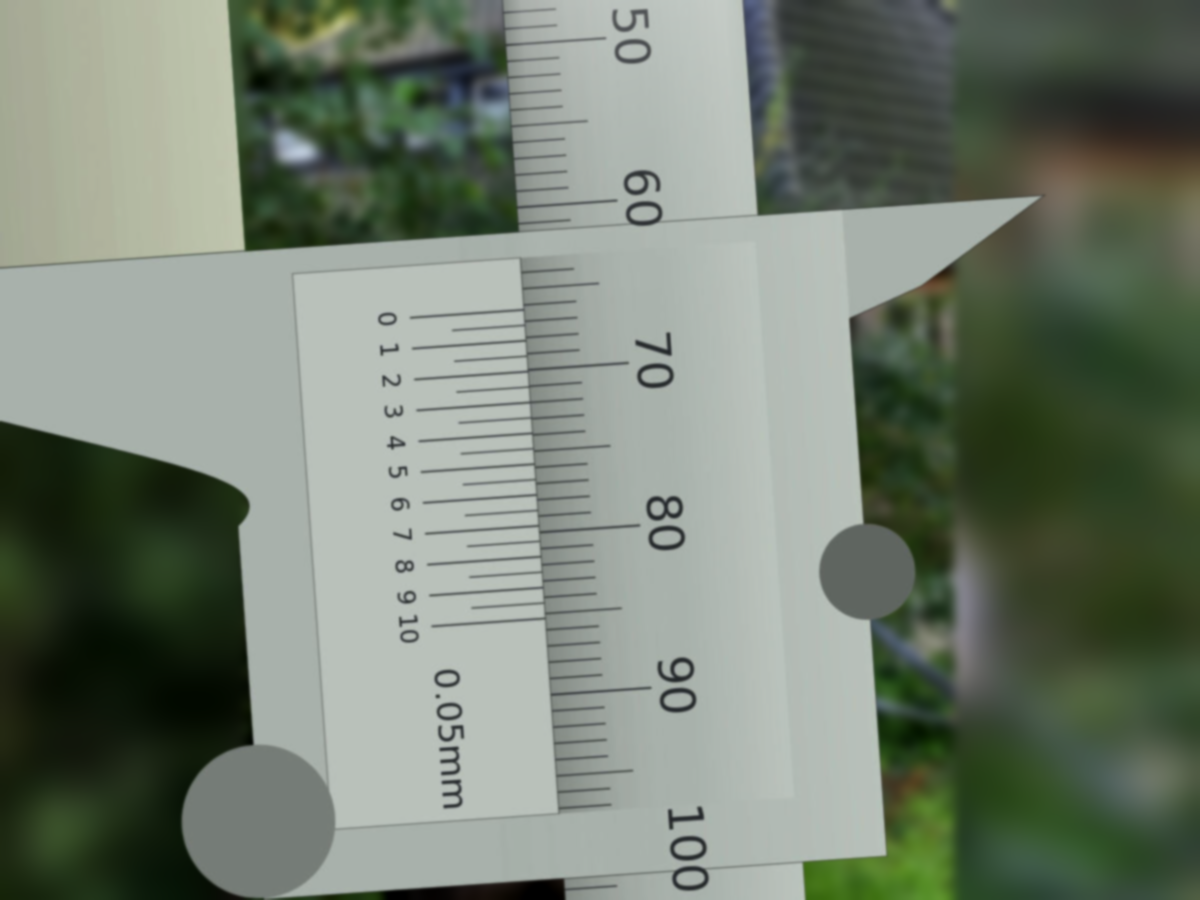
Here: 66.3 mm
